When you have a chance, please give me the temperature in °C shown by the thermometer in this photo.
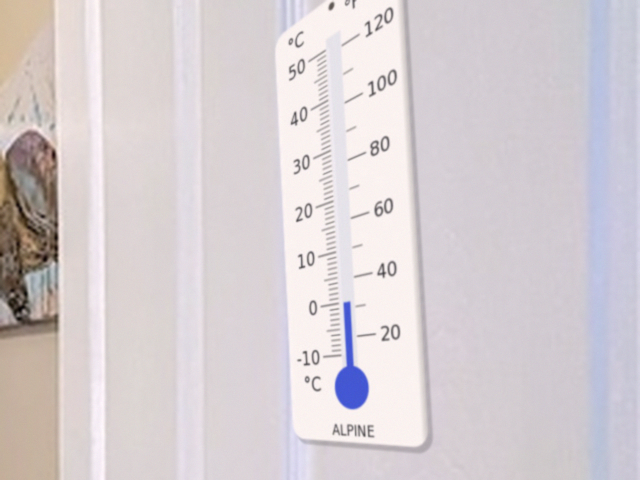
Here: 0 °C
